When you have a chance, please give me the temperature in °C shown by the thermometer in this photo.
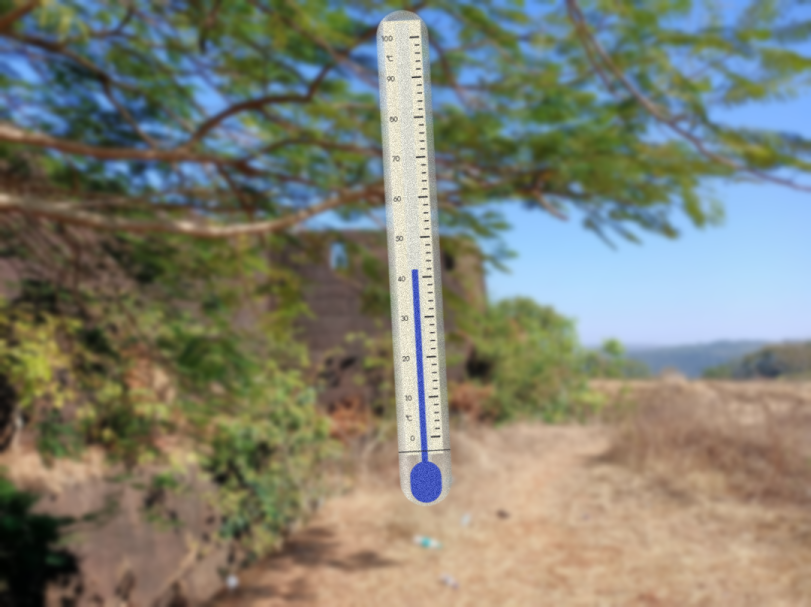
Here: 42 °C
